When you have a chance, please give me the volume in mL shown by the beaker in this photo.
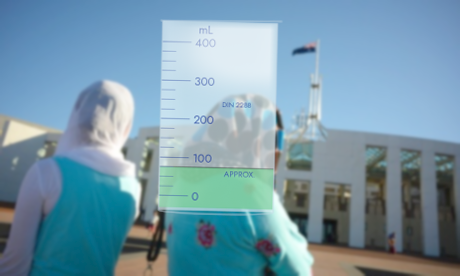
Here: 75 mL
